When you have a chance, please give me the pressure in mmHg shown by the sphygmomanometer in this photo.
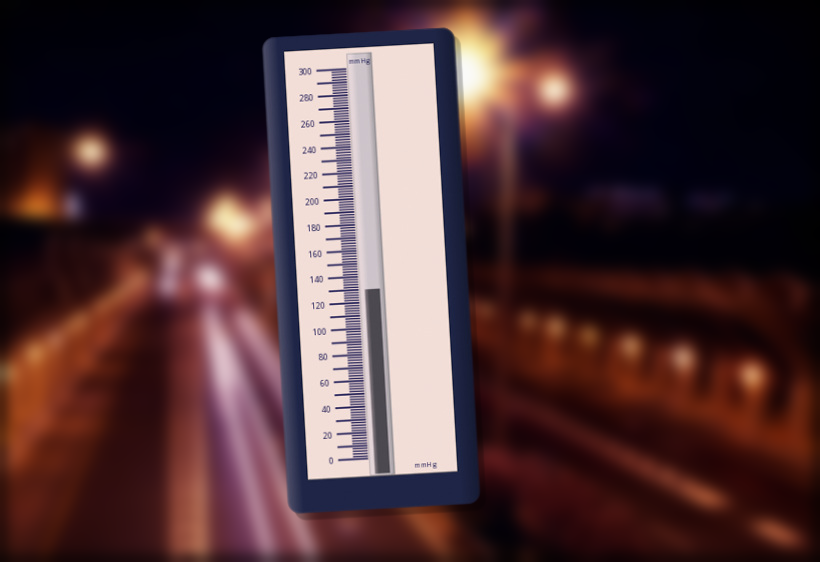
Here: 130 mmHg
